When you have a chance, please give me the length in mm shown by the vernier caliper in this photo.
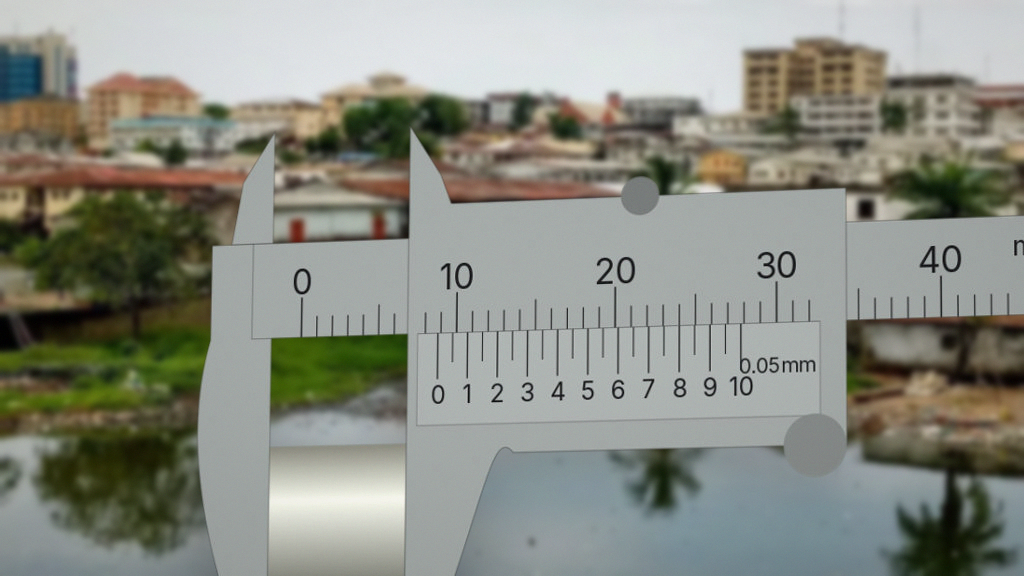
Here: 8.8 mm
